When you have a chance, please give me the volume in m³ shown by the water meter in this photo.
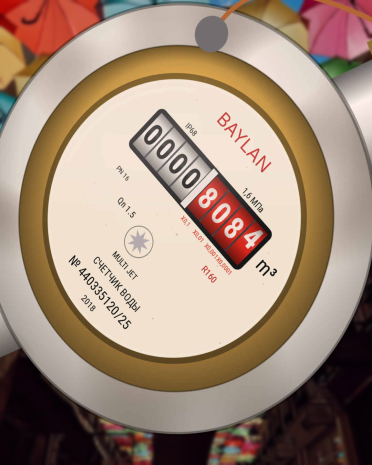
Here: 0.8084 m³
